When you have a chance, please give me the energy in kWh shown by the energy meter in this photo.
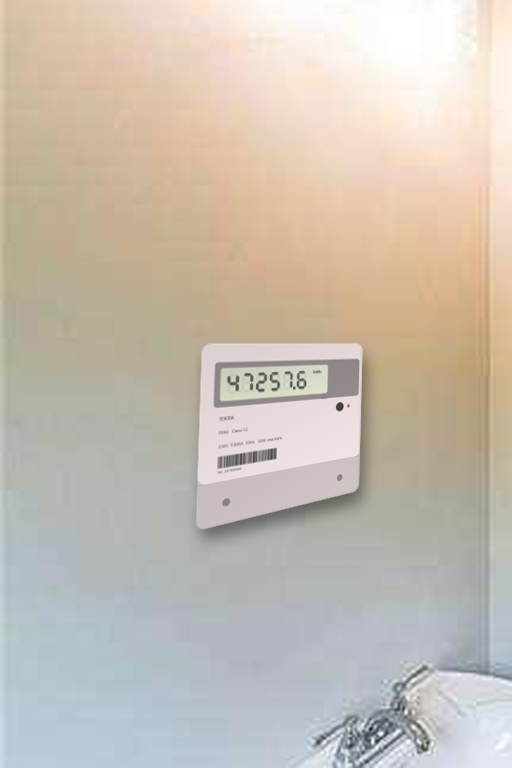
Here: 47257.6 kWh
